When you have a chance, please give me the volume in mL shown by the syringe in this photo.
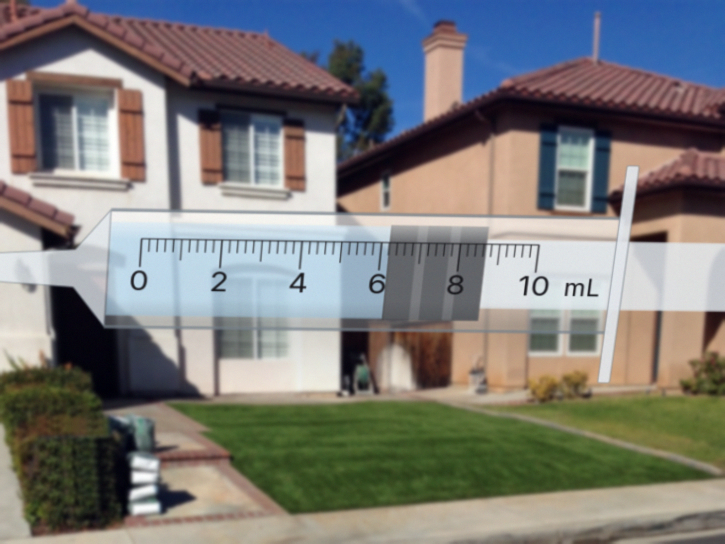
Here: 6.2 mL
